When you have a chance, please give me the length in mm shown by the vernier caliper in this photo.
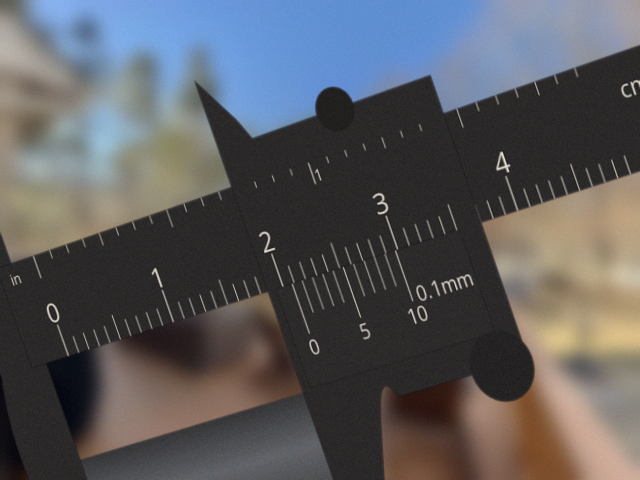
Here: 20.8 mm
